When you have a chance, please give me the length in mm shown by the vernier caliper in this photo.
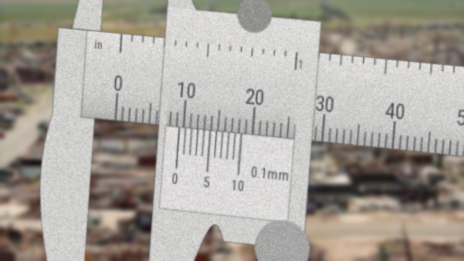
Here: 9.4 mm
